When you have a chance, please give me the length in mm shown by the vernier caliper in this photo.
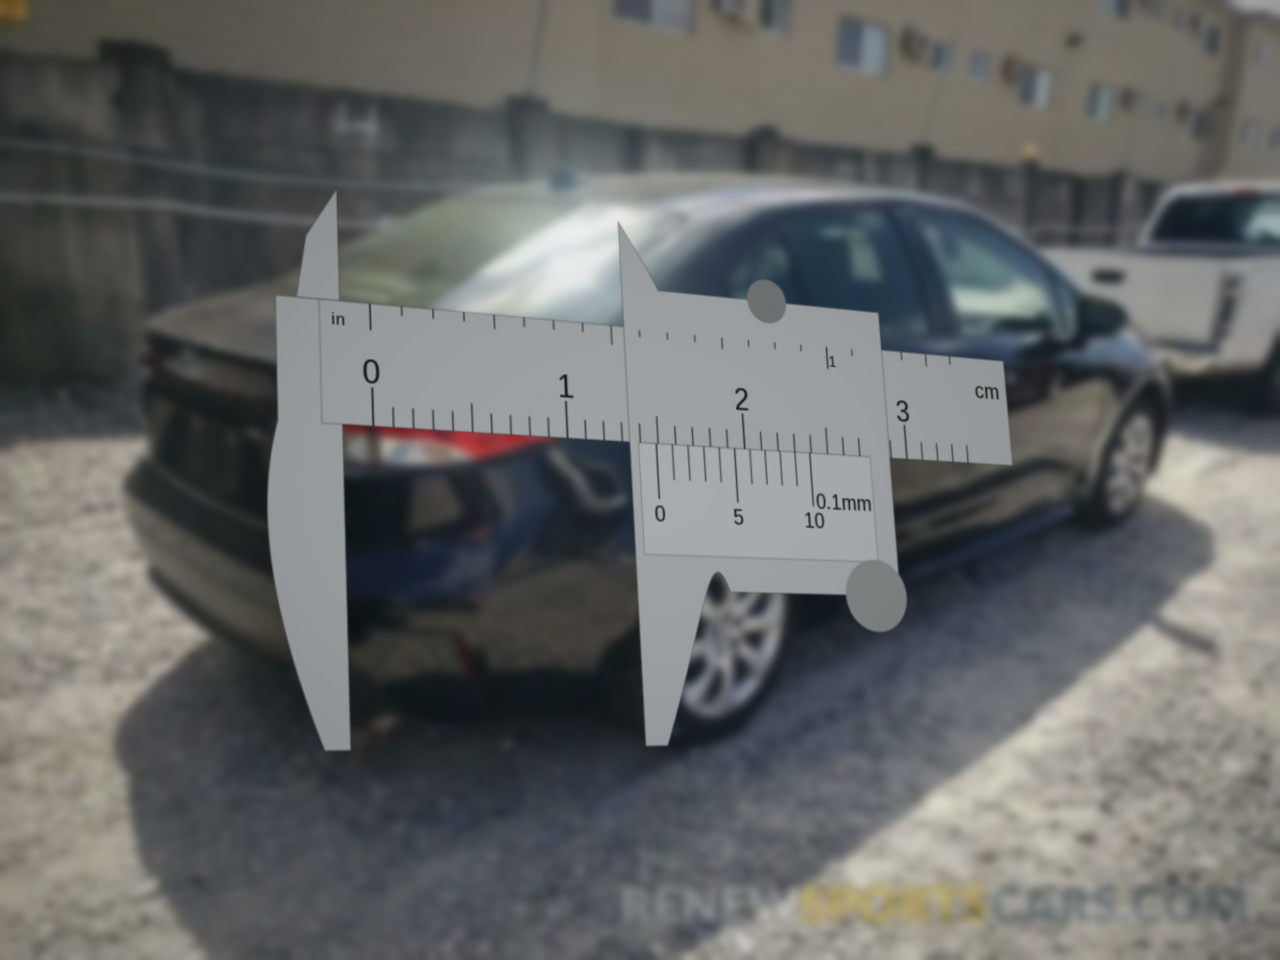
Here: 14.9 mm
